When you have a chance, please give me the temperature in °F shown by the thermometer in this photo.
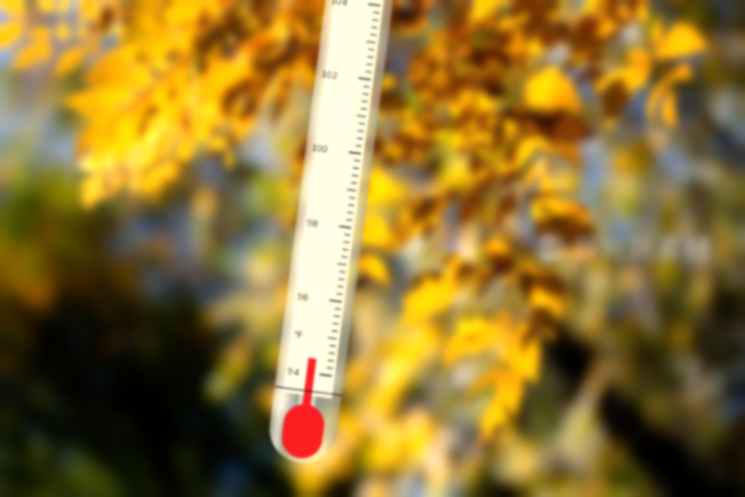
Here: 94.4 °F
